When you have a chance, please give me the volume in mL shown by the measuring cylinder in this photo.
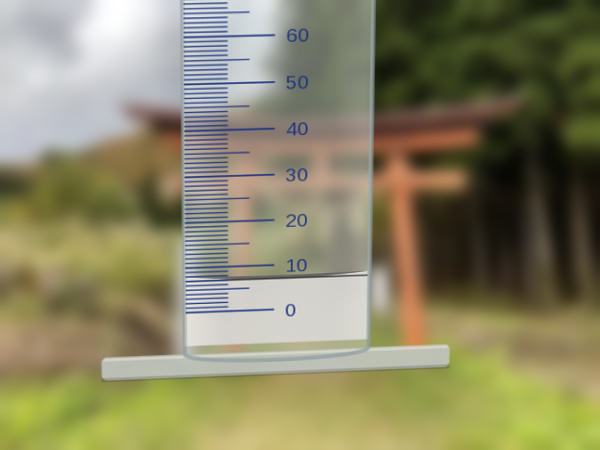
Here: 7 mL
